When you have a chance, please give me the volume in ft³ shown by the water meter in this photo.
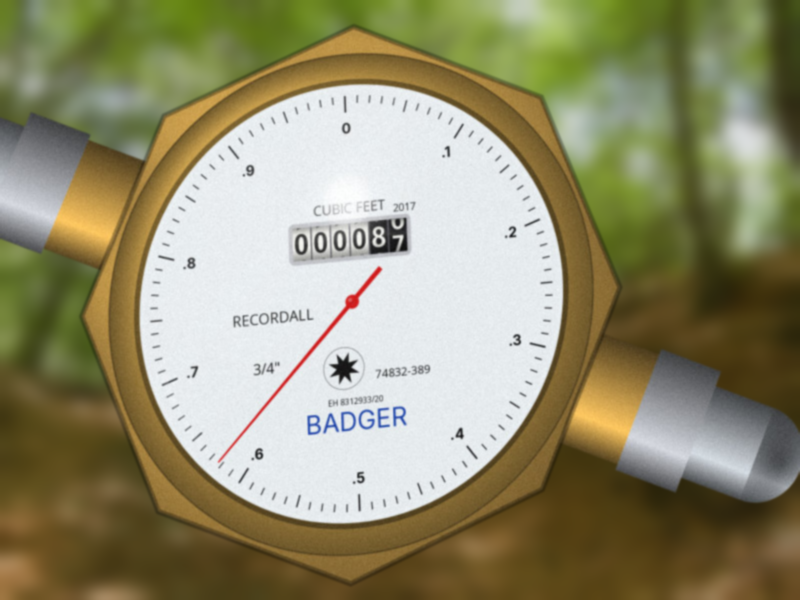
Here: 86.62 ft³
